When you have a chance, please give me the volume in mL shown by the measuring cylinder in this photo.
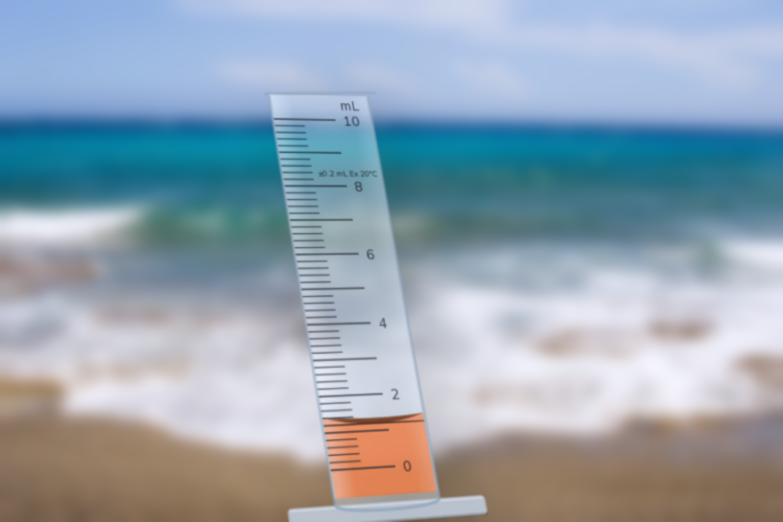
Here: 1.2 mL
